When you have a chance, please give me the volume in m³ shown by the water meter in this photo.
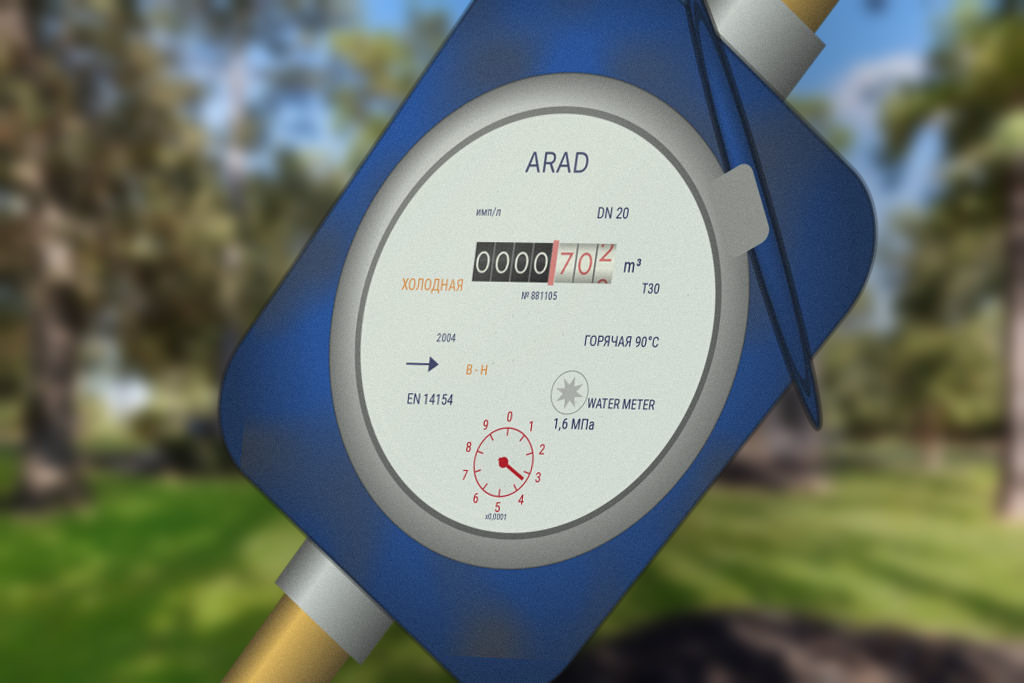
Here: 0.7023 m³
